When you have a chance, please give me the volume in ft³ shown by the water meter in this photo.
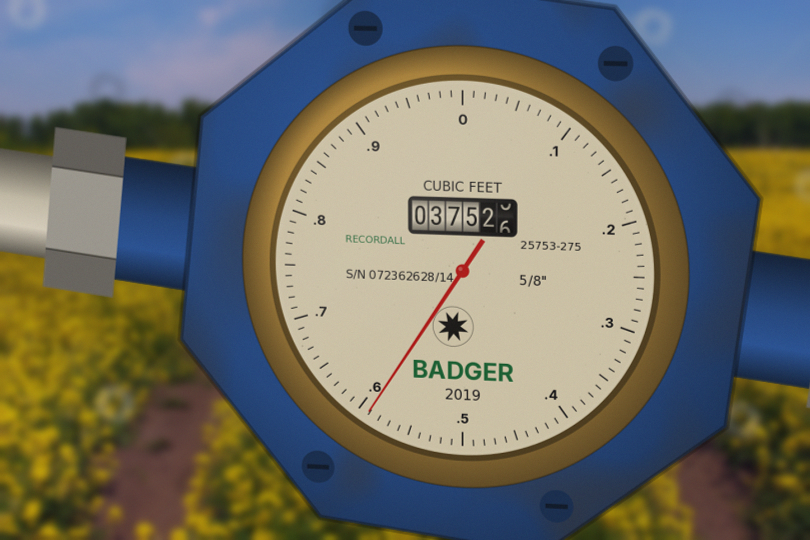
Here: 37525.59 ft³
